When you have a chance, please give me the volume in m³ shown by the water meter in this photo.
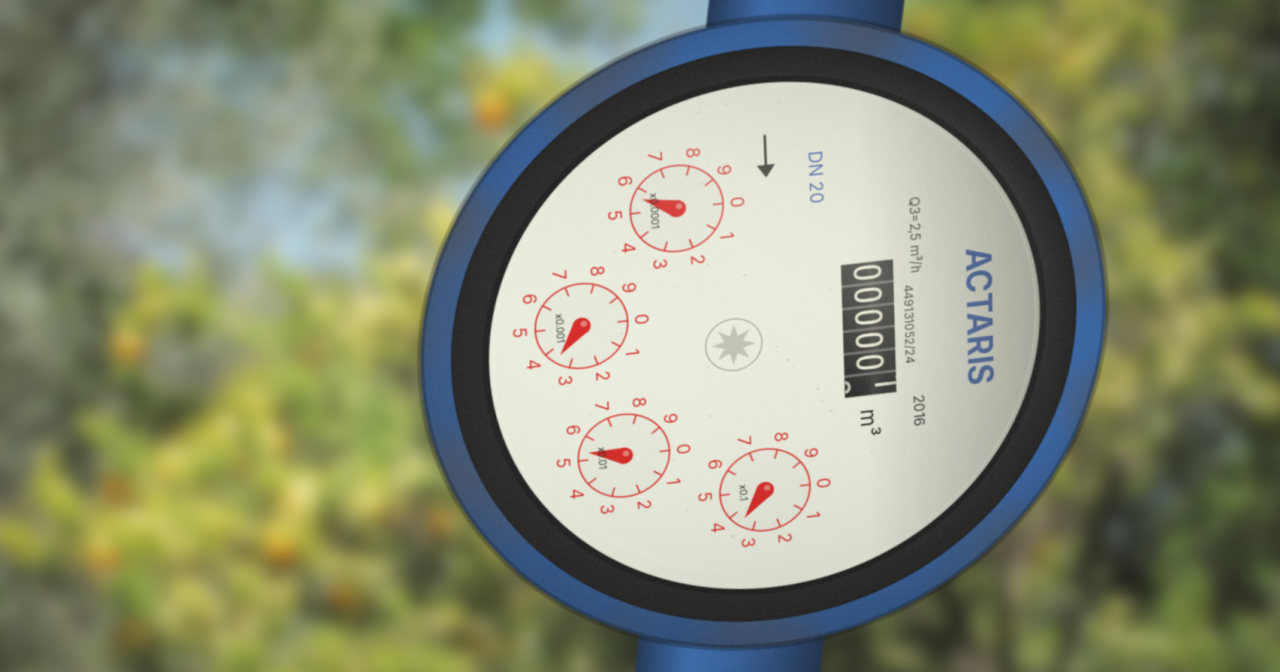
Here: 1.3535 m³
